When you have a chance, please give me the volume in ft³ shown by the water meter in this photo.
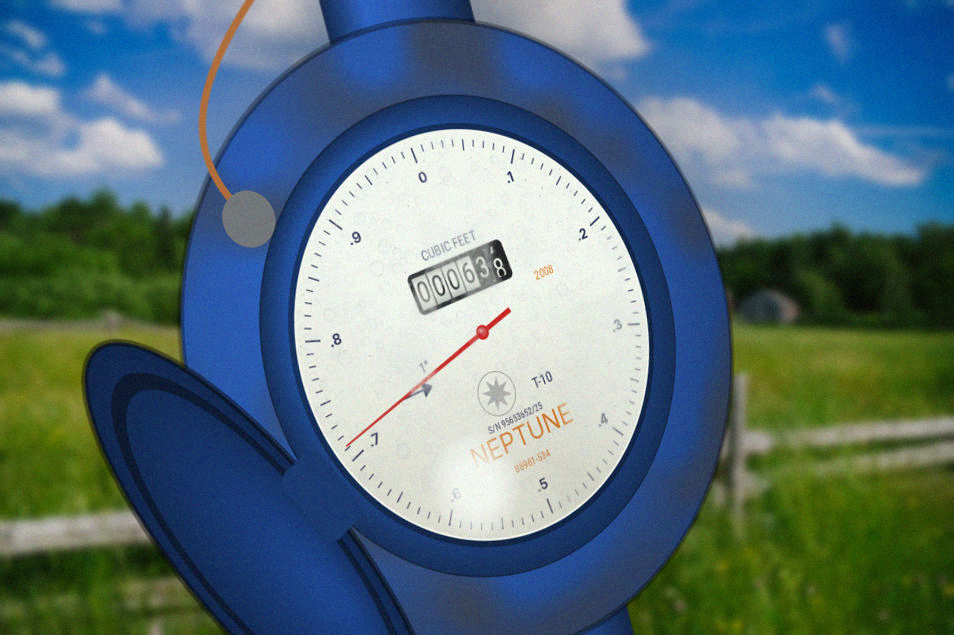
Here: 637.71 ft³
